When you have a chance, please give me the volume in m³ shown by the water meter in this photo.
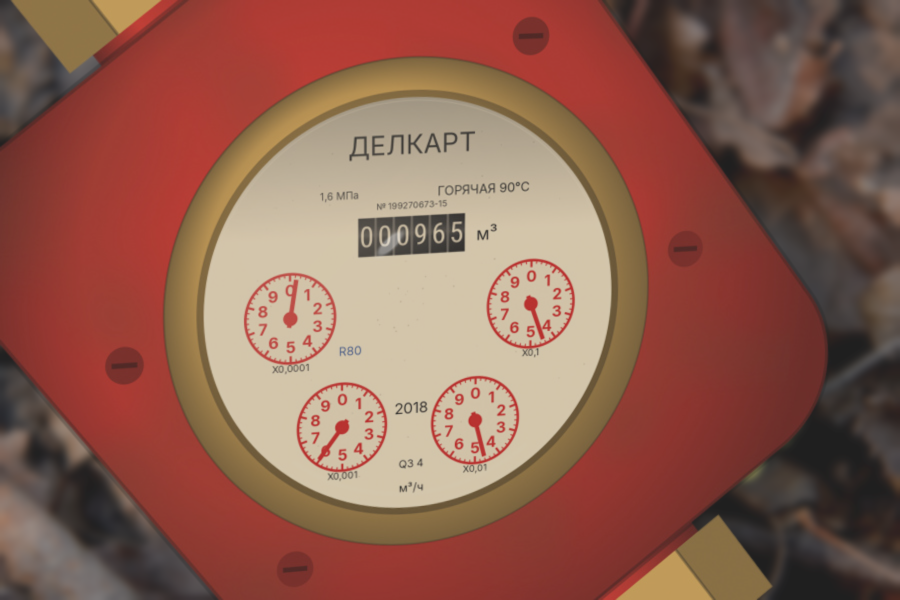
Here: 965.4460 m³
